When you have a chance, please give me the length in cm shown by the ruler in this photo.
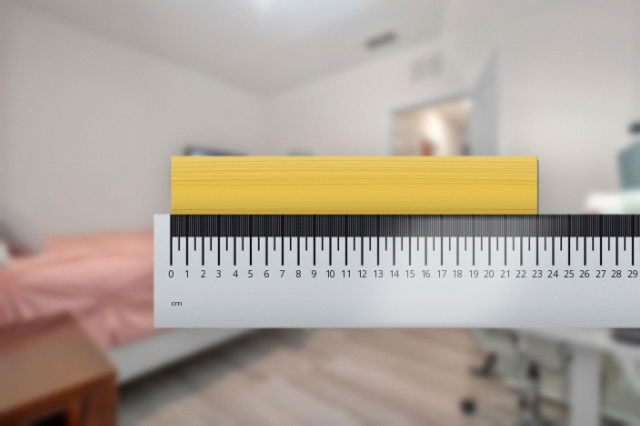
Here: 23 cm
